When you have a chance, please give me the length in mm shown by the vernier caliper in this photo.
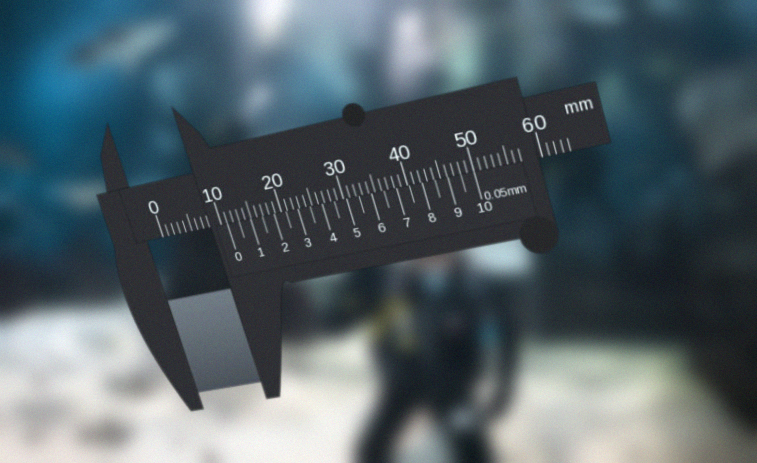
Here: 11.0 mm
